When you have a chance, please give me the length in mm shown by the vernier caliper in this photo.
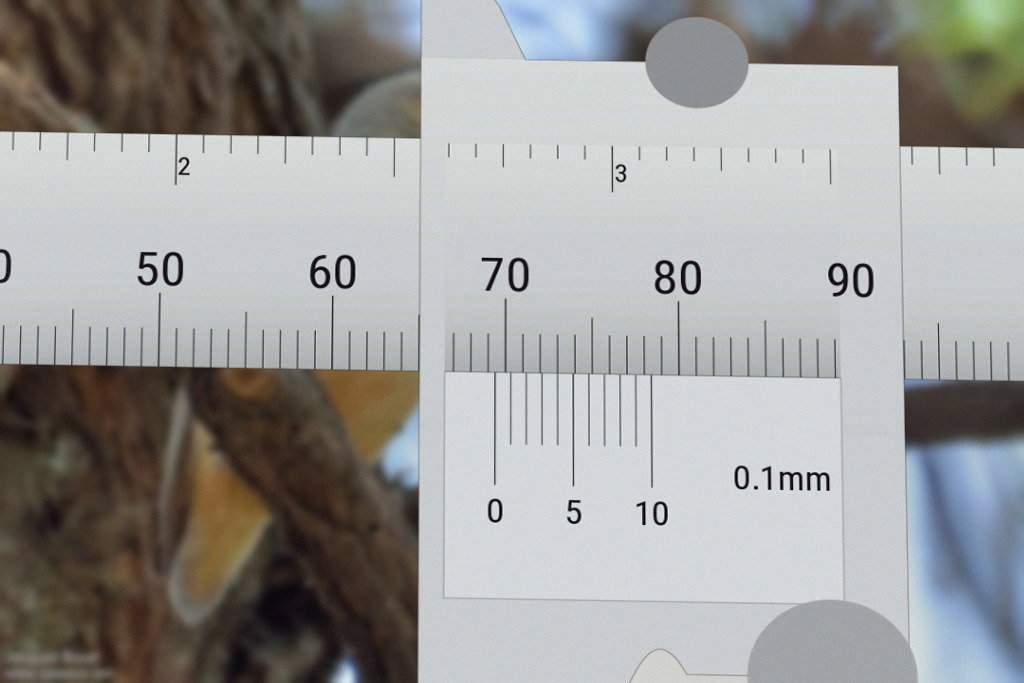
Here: 69.4 mm
